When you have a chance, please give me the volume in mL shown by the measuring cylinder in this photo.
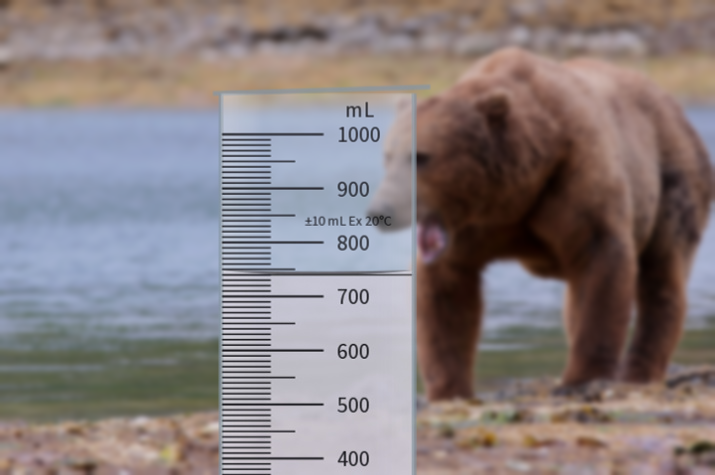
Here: 740 mL
